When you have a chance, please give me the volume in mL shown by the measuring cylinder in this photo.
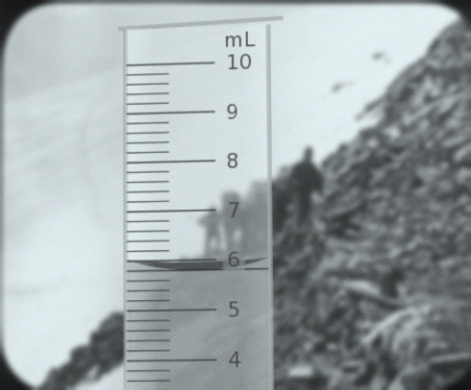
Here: 5.8 mL
